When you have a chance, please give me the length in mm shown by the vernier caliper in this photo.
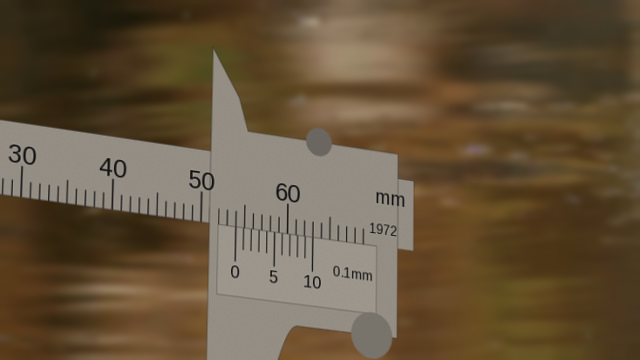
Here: 54.0 mm
